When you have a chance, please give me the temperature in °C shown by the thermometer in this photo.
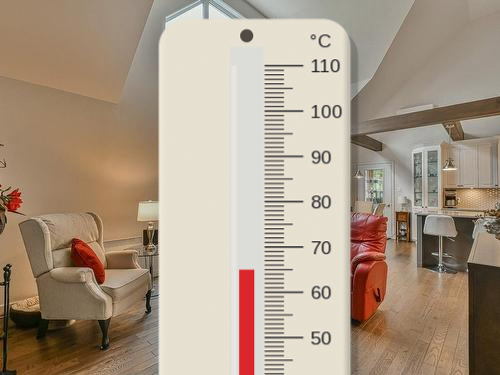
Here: 65 °C
